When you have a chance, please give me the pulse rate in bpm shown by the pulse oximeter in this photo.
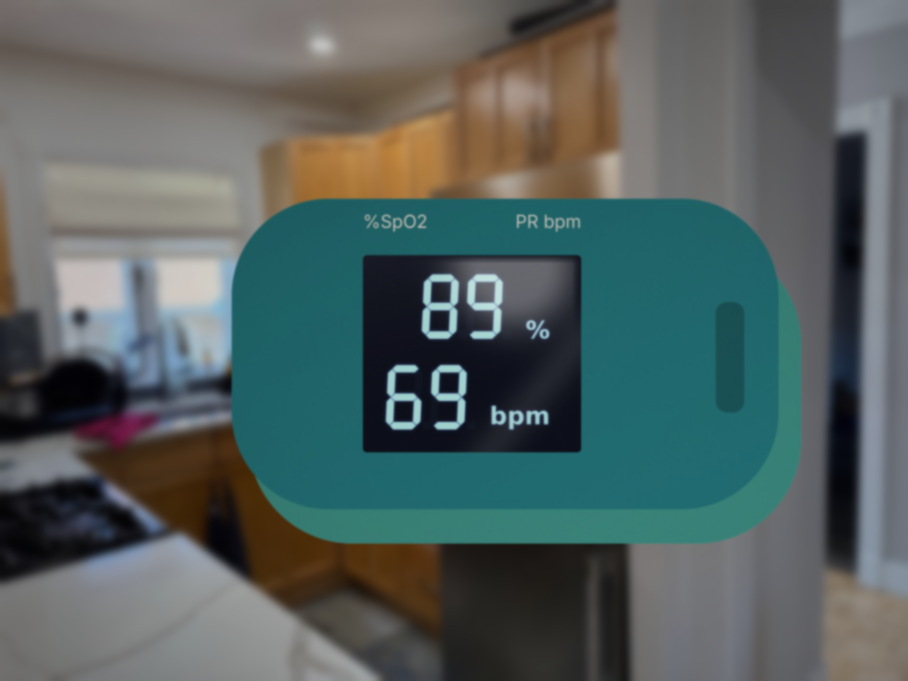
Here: 69 bpm
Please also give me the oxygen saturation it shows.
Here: 89 %
